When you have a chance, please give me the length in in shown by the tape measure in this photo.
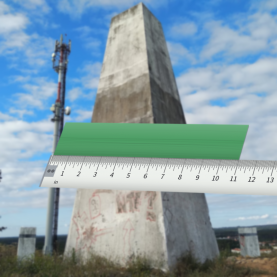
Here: 11 in
